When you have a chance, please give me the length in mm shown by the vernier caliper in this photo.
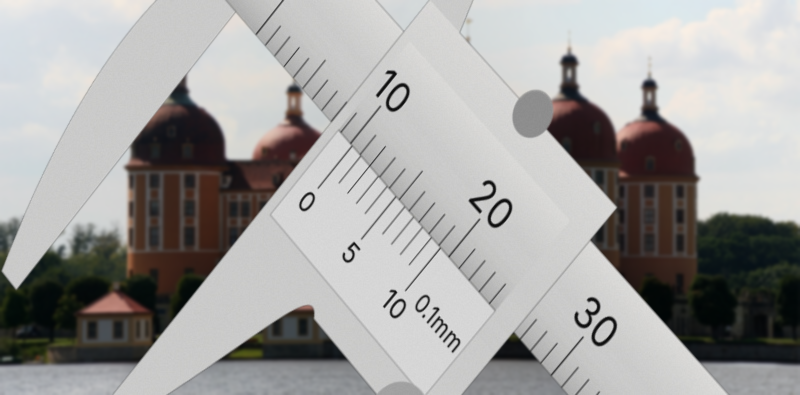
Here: 10.2 mm
